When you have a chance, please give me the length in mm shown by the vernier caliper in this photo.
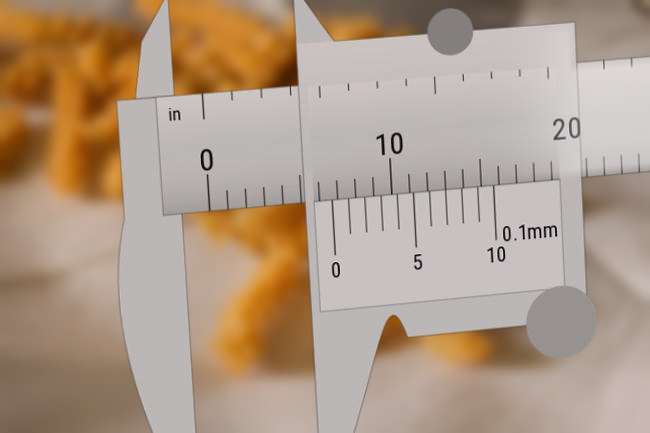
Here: 6.7 mm
